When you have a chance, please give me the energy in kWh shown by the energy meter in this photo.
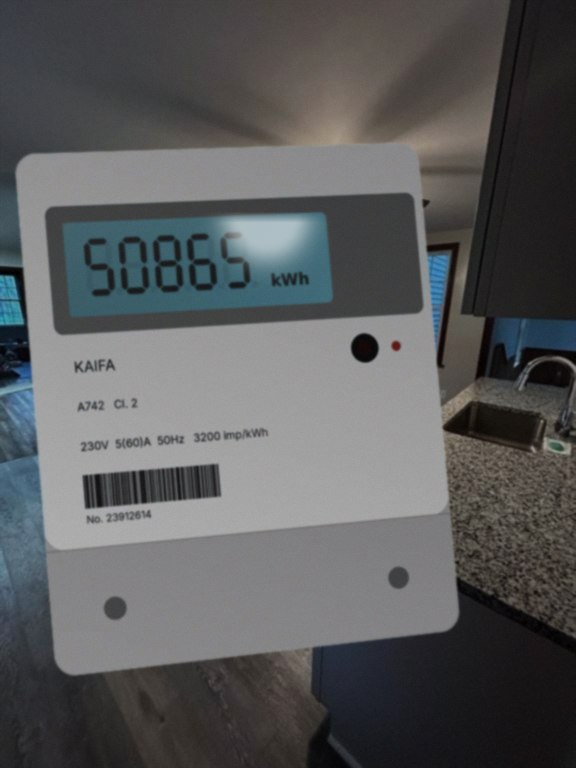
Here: 50865 kWh
